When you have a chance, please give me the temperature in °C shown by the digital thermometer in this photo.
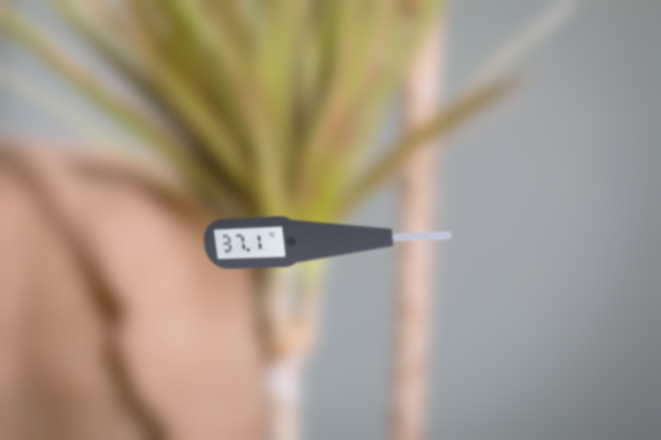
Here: 37.1 °C
